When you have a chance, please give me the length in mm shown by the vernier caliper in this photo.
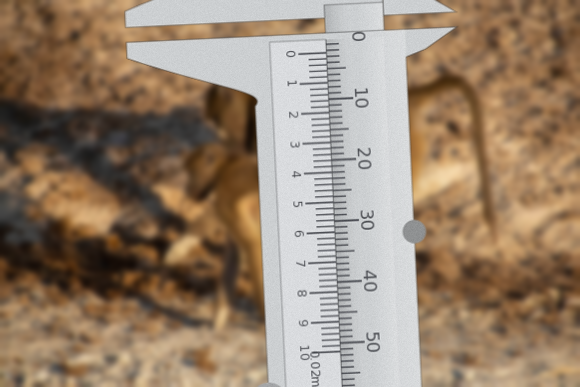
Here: 2.4 mm
